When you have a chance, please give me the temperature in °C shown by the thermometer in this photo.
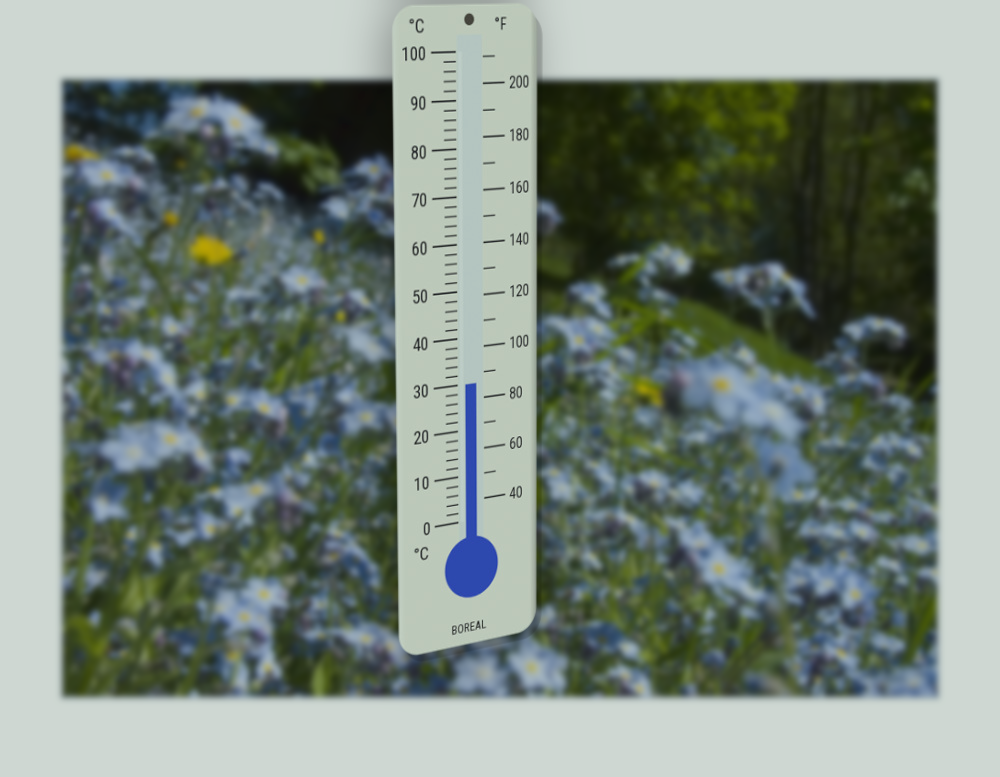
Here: 30 °C
